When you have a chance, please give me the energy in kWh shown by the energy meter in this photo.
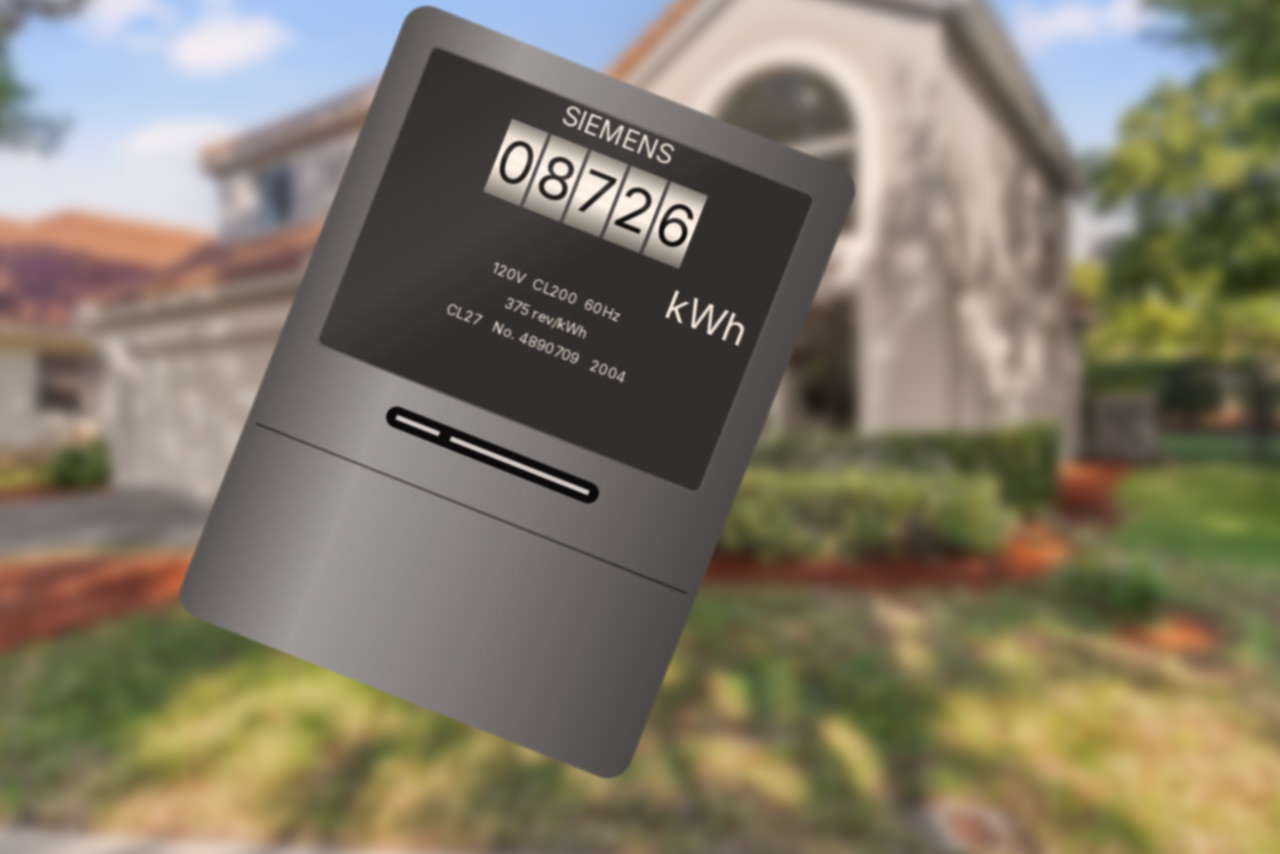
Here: 8726 kWh
